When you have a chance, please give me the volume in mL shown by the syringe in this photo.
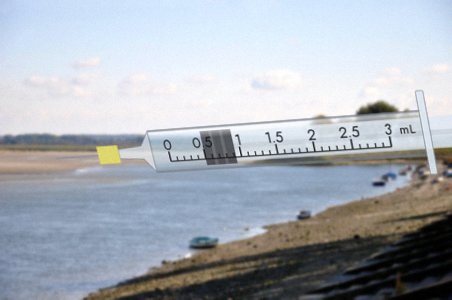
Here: 0.5 mL
